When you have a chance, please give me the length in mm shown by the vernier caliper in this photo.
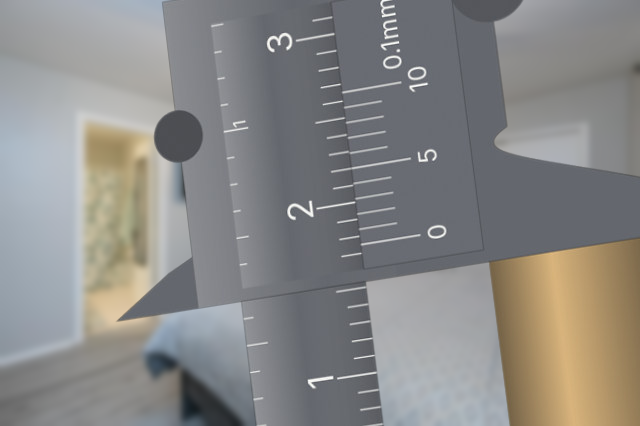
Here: 17.5 mm
